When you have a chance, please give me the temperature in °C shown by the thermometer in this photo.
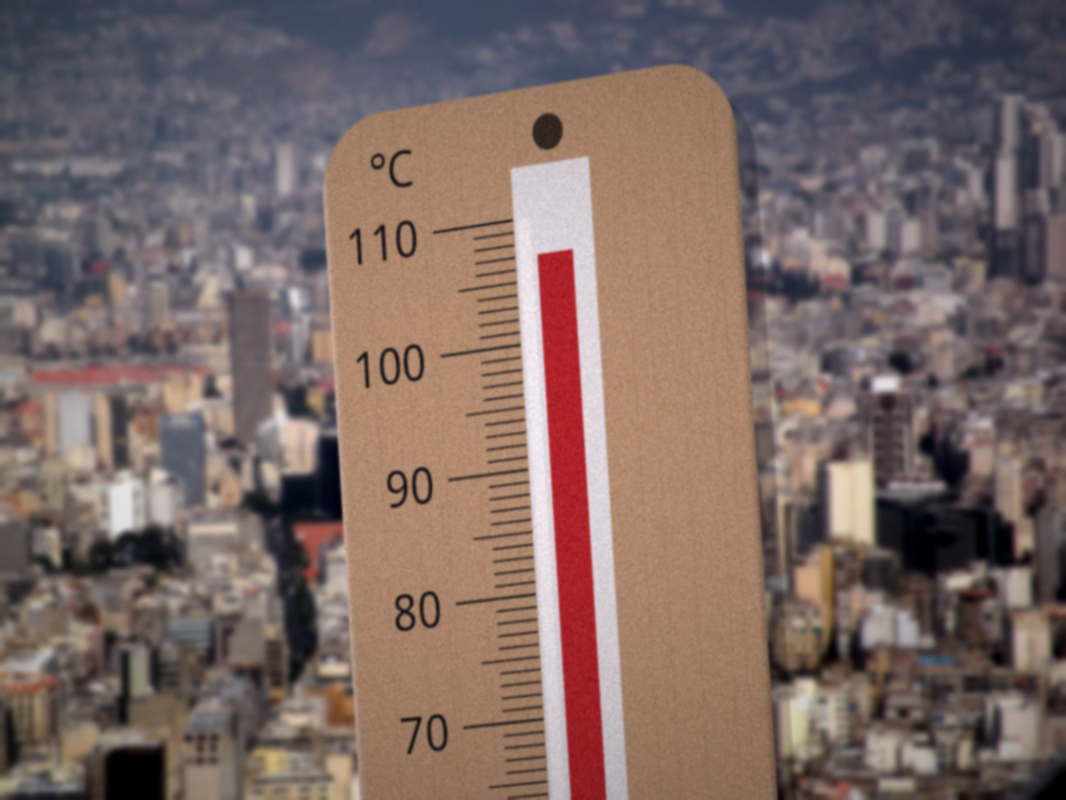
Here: 107 °C
